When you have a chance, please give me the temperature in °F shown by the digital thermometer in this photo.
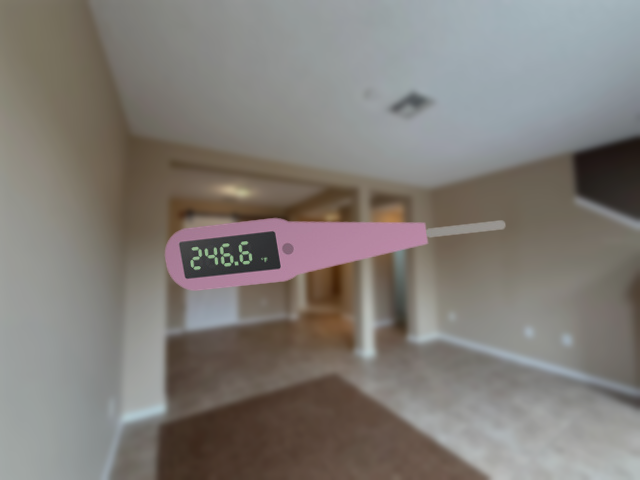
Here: 246.6 °F
